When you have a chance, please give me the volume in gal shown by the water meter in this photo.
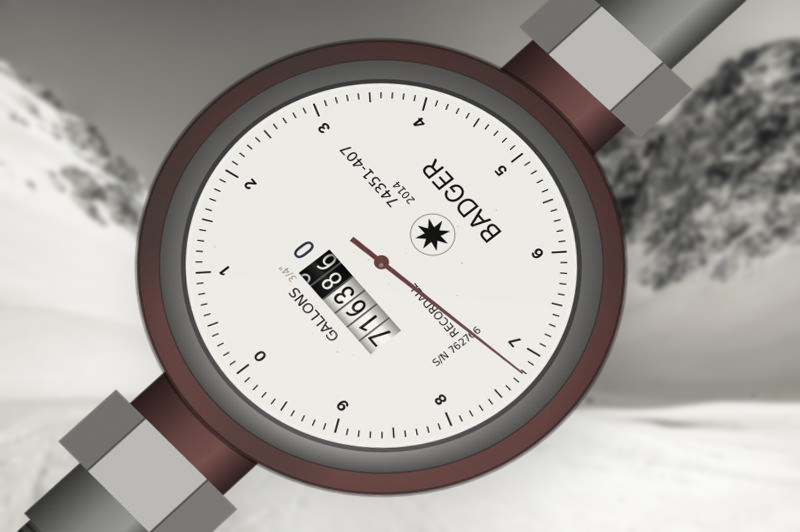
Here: 7163857.2 gal
